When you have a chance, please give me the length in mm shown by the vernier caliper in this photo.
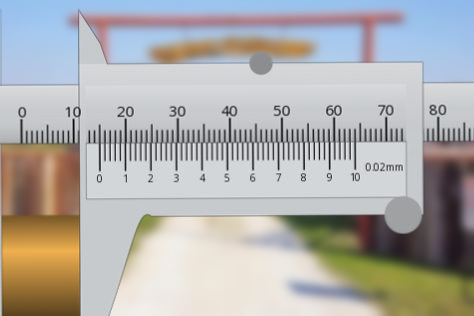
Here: 15.0 mm
